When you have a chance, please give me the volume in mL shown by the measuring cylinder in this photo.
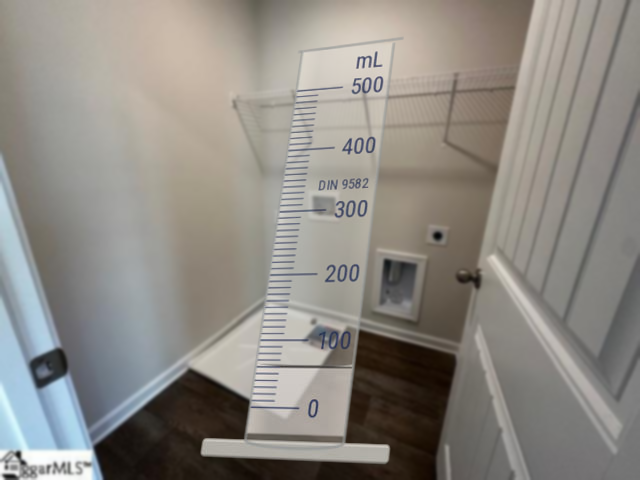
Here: 60 mL
